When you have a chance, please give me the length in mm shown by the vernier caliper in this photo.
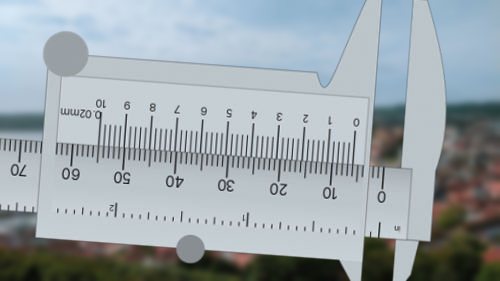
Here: 6.0 mm
